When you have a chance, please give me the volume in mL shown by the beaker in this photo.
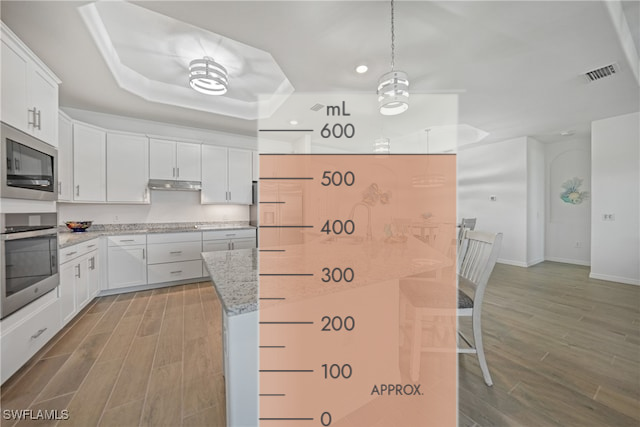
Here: 550 mL
